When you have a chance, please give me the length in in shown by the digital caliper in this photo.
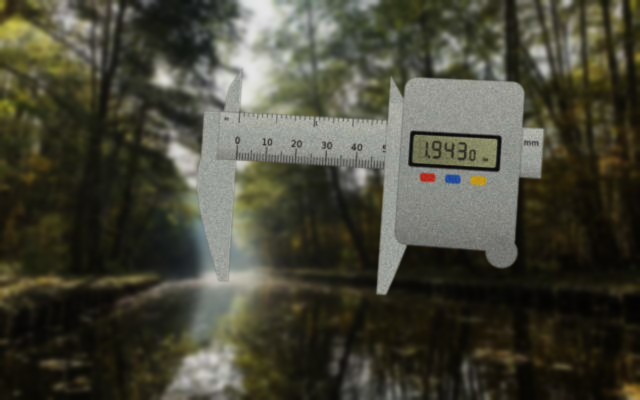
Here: 1.9430 in
